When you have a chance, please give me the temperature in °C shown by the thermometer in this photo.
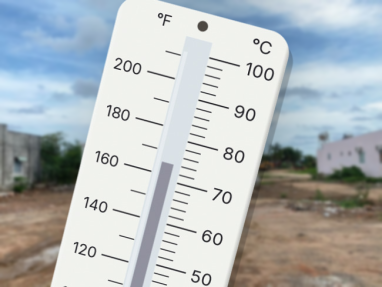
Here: 74 °C
